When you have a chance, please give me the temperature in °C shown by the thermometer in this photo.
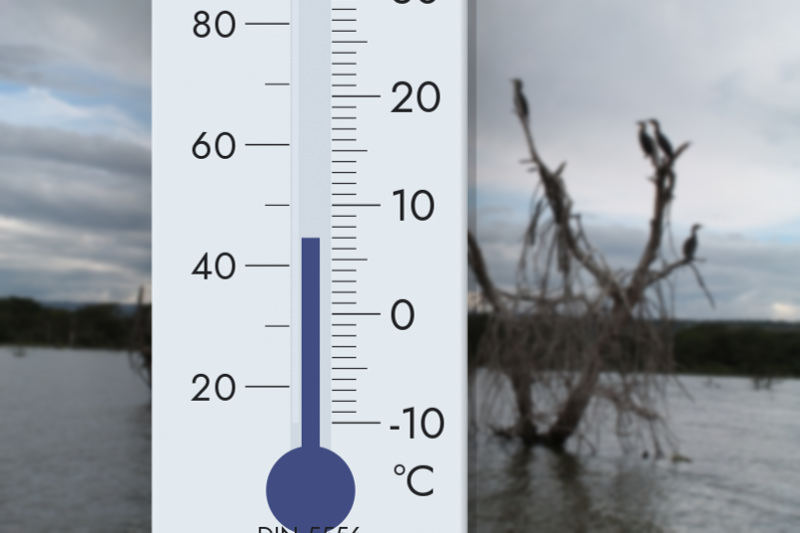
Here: 7 °C
